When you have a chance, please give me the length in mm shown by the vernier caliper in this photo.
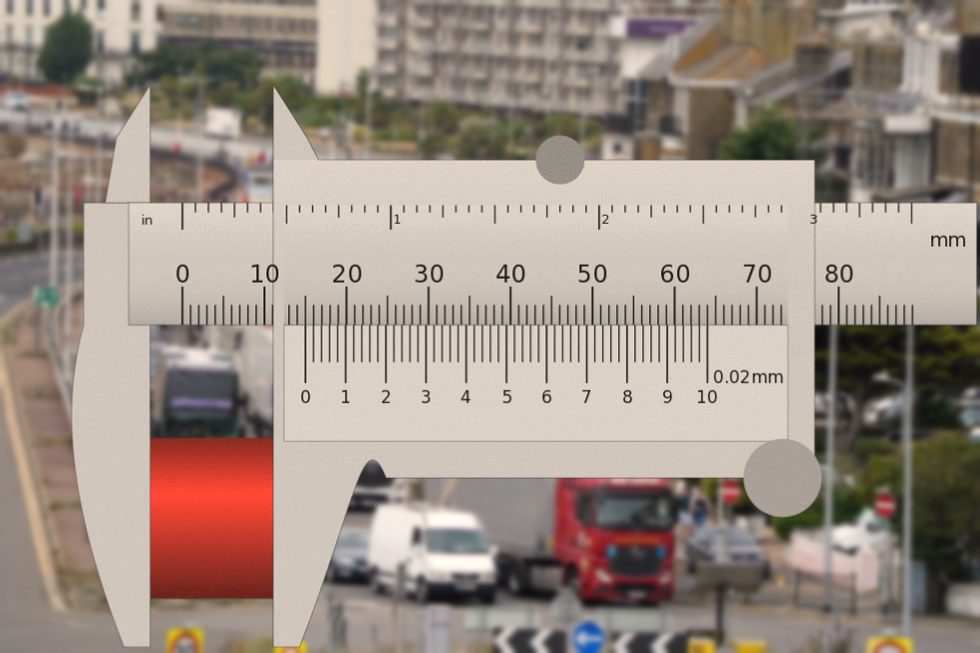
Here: 15.0 mm
